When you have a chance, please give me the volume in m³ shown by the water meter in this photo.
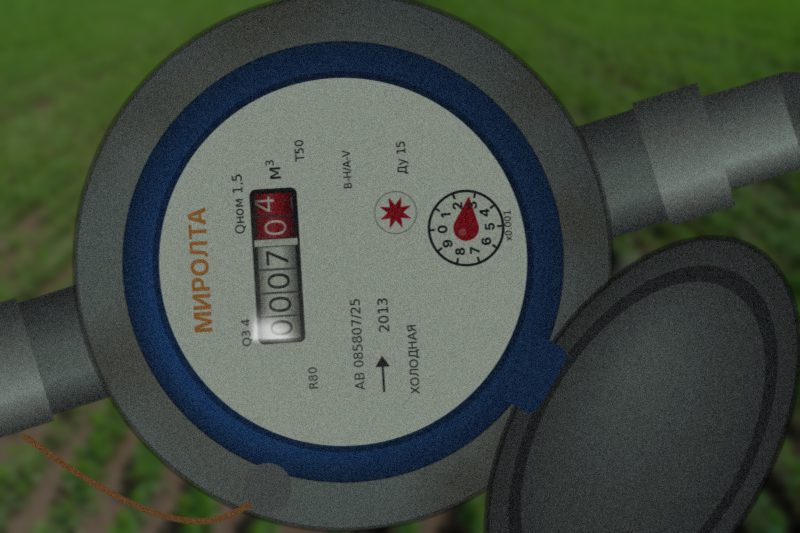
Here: 7.042 m³
